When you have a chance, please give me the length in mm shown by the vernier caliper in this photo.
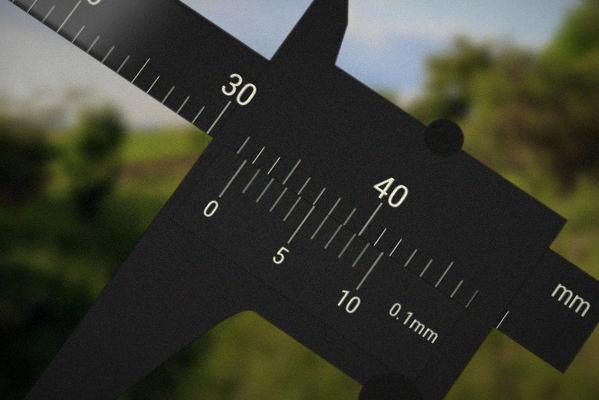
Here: 32.6 mm
